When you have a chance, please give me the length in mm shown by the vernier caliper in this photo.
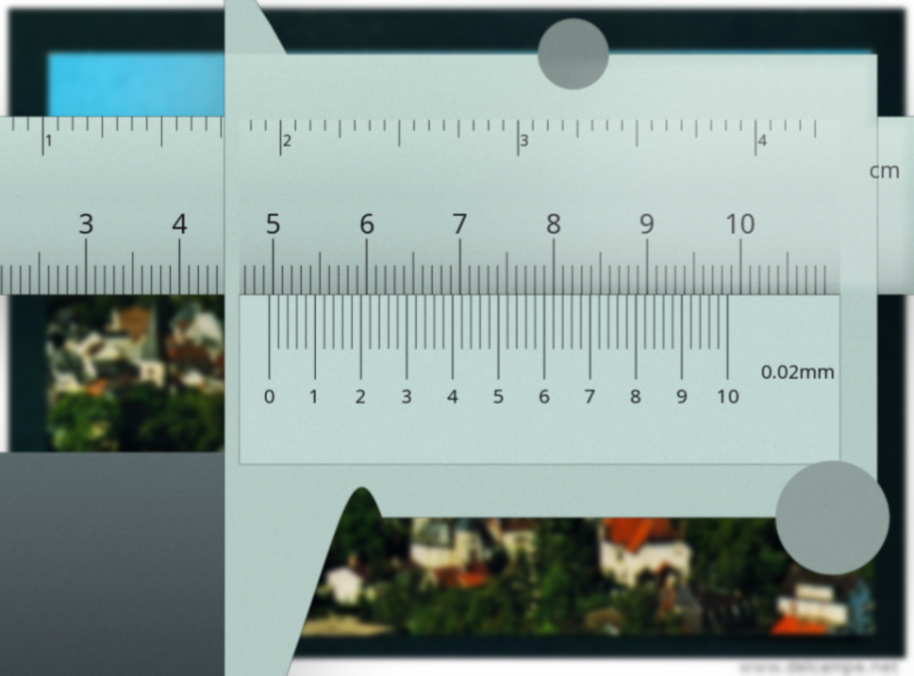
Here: 49.6 mm
